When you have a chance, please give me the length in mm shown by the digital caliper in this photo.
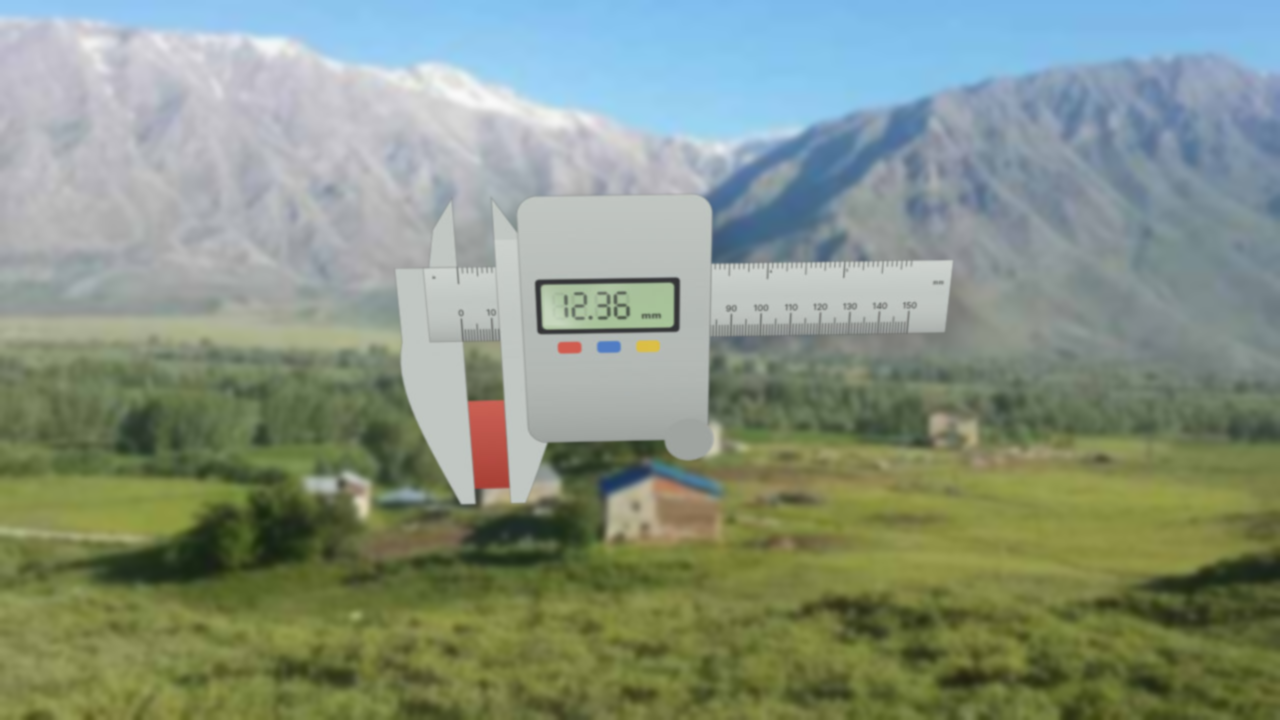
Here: 12.36 mm
